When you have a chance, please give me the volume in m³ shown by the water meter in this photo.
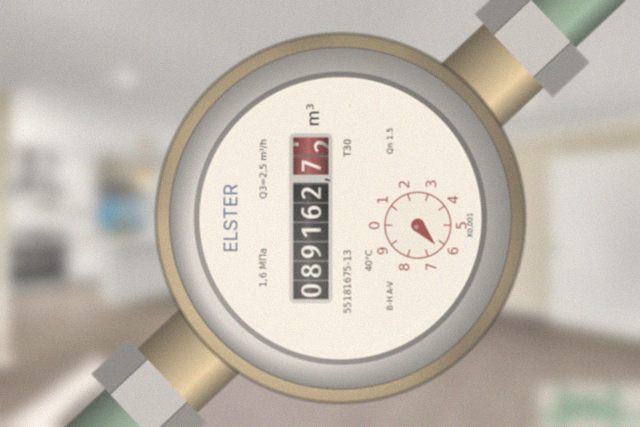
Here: 89162.716 m³
